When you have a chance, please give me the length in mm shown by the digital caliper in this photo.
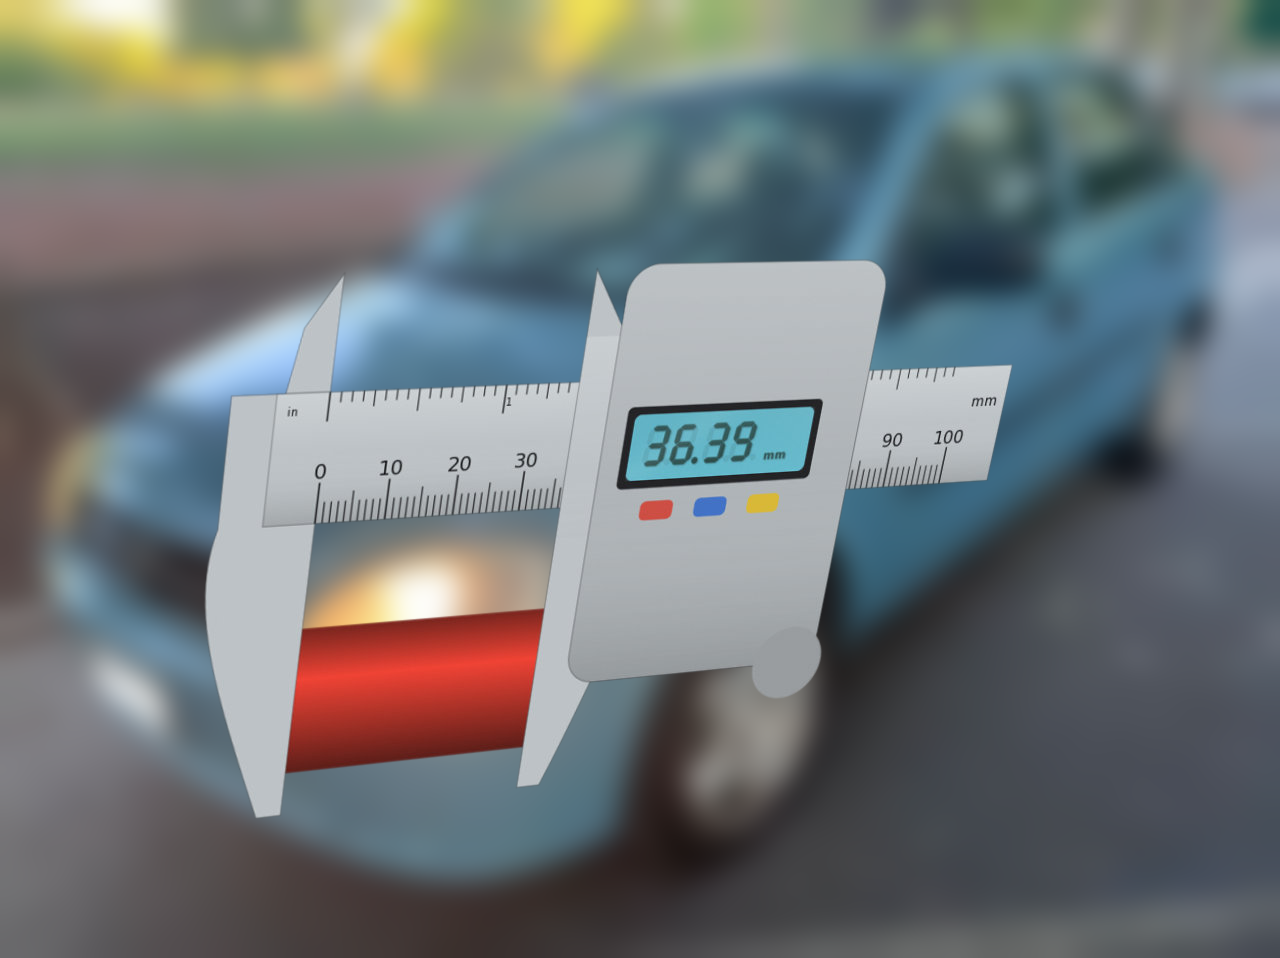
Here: 36.39 mm
